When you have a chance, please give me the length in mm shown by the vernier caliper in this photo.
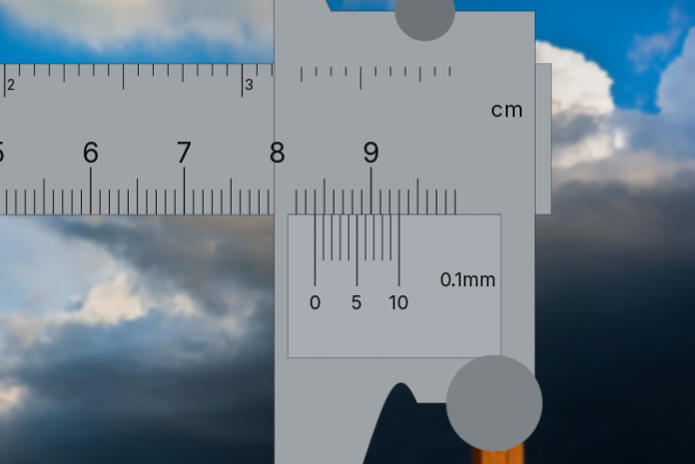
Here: 84.0 mm
